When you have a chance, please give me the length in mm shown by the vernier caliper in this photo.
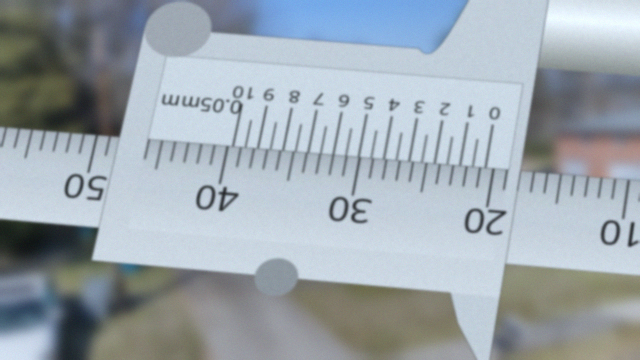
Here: 20.6 mm
